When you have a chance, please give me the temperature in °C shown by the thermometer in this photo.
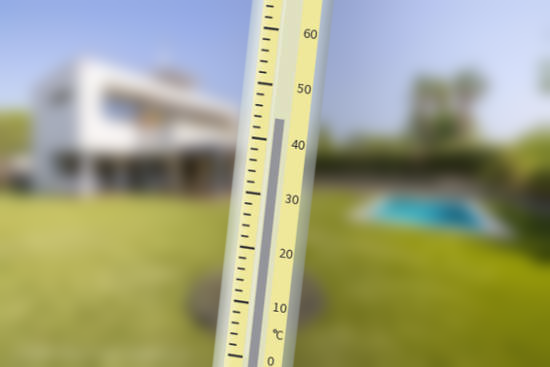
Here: 44 °C
